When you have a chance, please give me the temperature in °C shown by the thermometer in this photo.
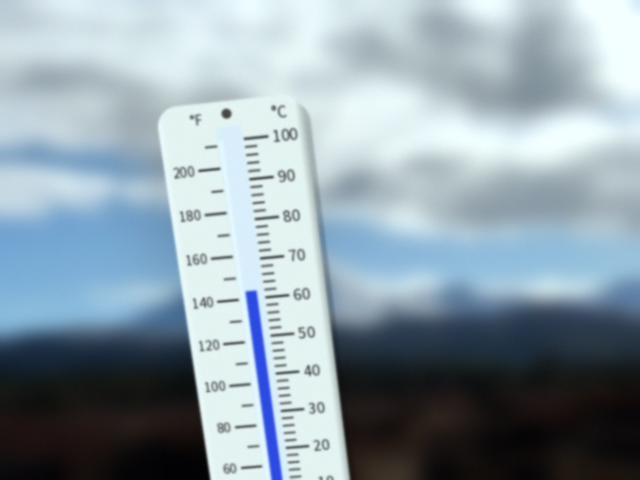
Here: 62 °C
